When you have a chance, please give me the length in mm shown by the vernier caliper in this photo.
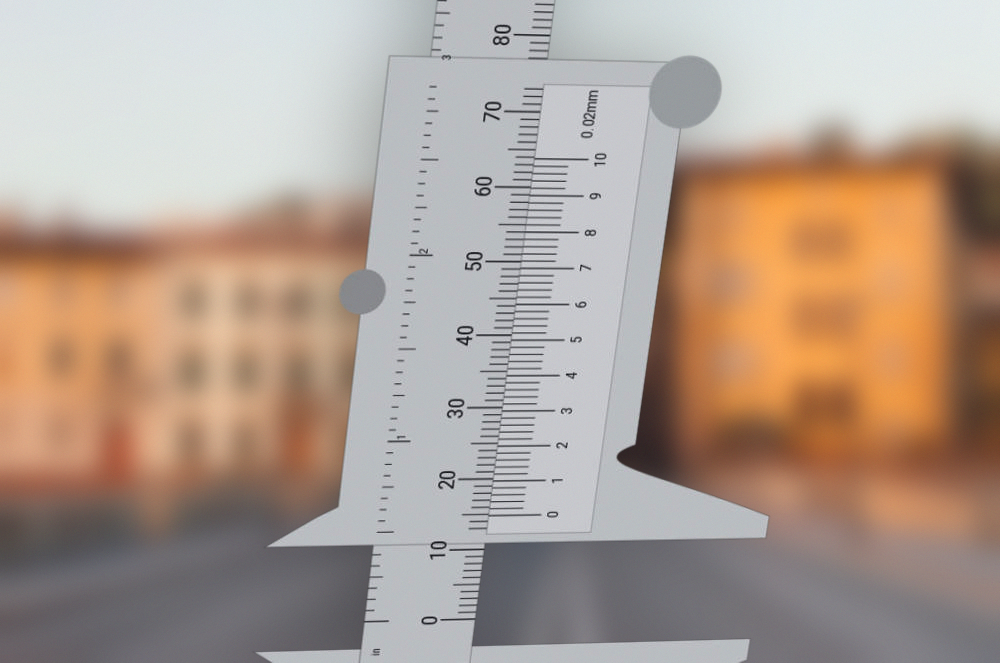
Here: 14.8 mm
